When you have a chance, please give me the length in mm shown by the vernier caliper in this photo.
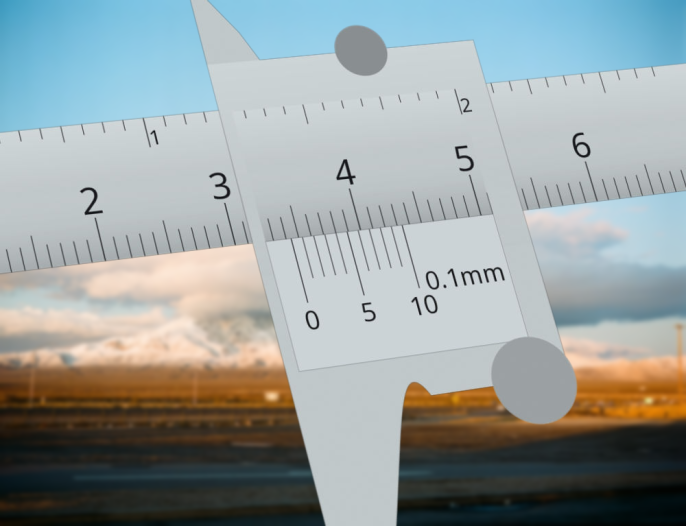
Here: 34.4 mm
